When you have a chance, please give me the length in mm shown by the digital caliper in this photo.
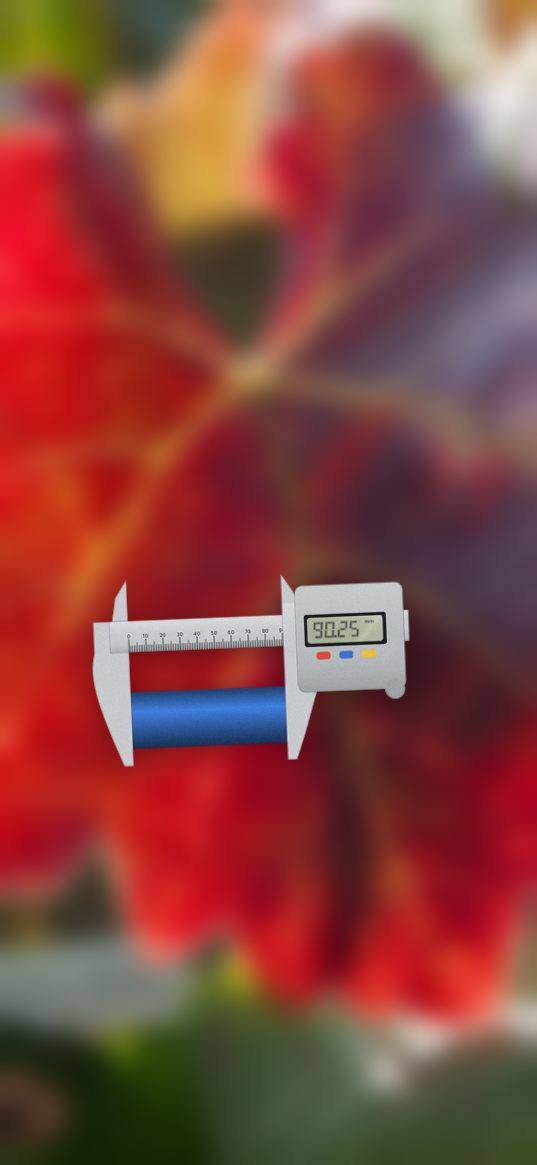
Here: 90.25 mm
